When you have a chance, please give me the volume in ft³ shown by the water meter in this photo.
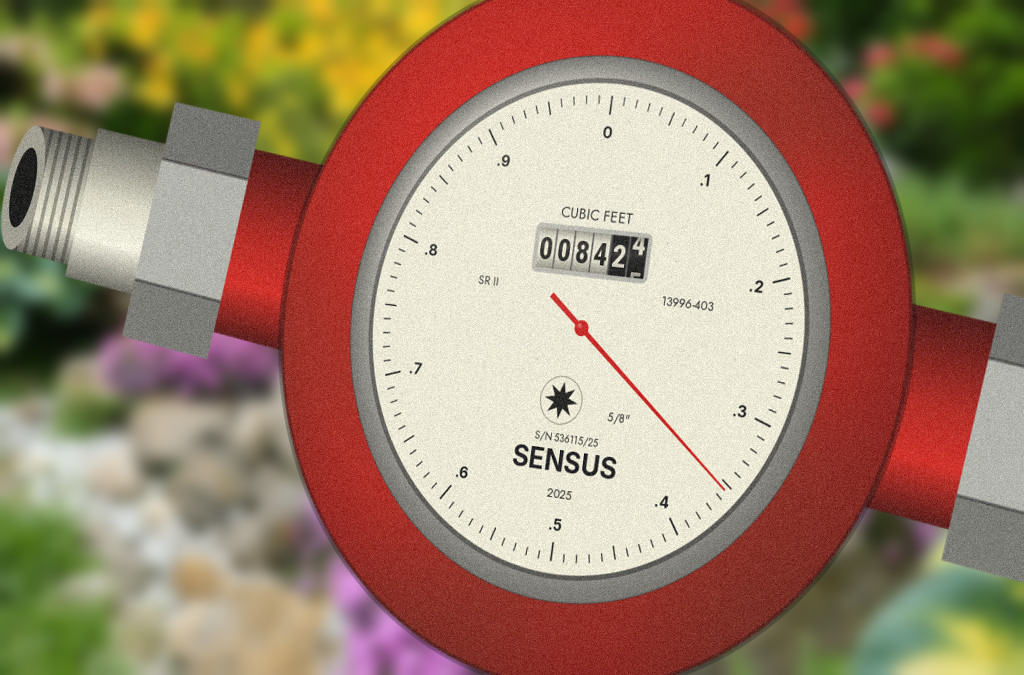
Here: 8424.35 ft³
